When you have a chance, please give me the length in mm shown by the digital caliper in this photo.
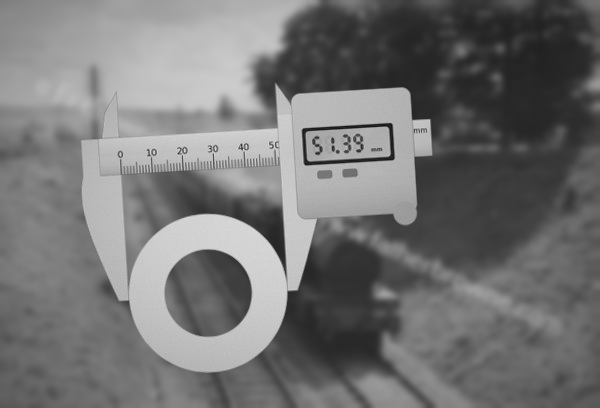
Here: 51.39 mm
